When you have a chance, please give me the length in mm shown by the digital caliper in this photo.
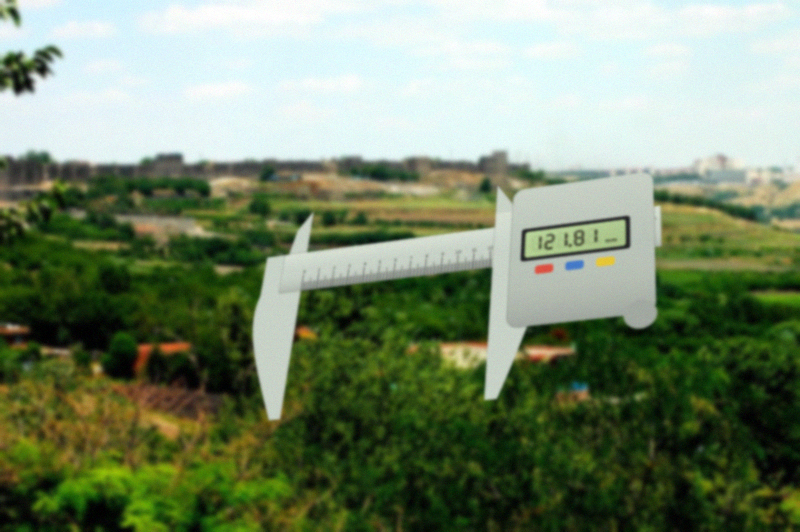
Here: 121.81 mm
